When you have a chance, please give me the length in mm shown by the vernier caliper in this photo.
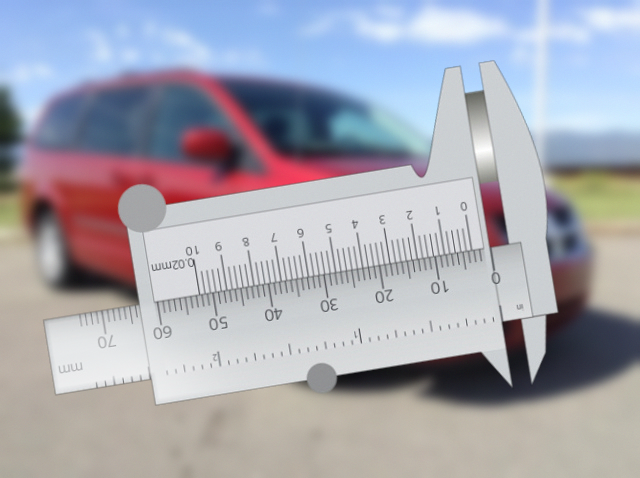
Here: 3.4 mm
